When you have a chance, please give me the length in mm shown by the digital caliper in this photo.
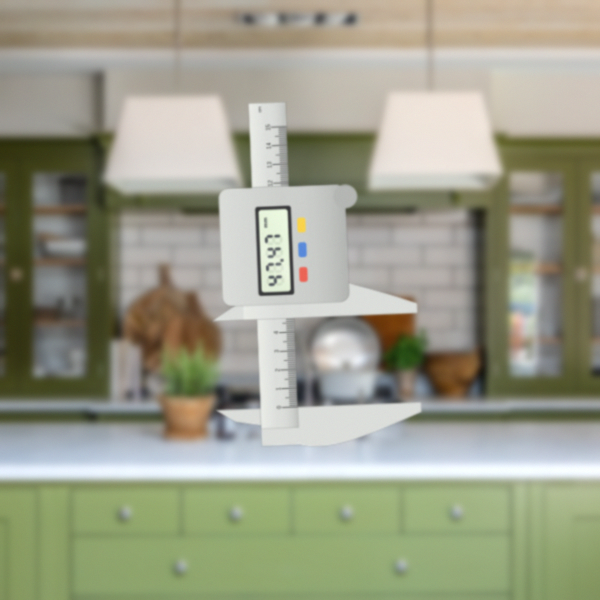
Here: 47.47 mm
